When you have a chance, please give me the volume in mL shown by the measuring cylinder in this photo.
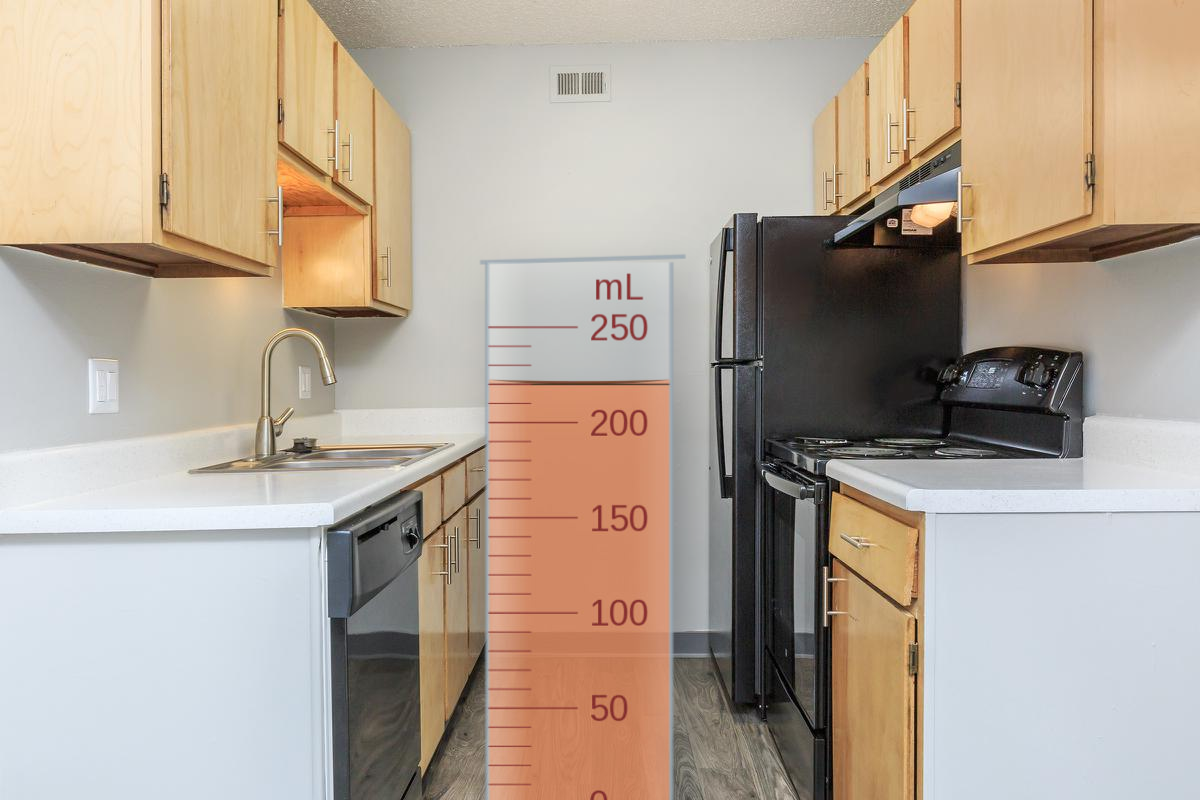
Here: 220 mL
